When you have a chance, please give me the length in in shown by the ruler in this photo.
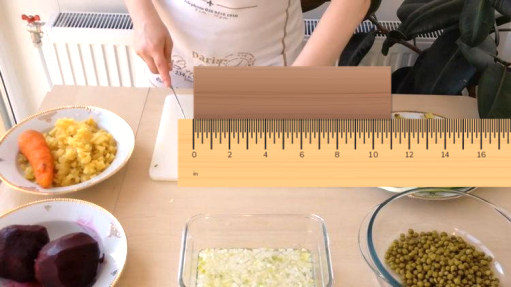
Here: 11 in
